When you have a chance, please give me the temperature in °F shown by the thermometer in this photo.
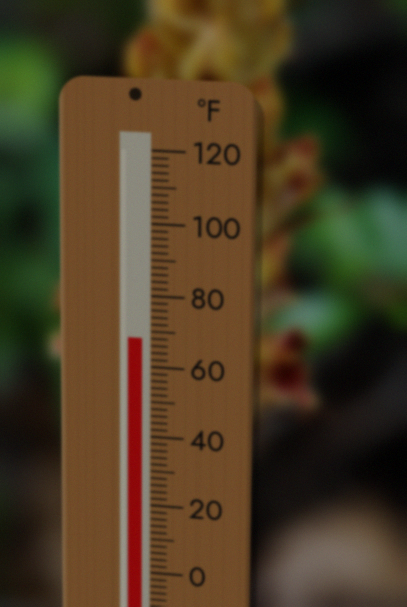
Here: 68 °F
